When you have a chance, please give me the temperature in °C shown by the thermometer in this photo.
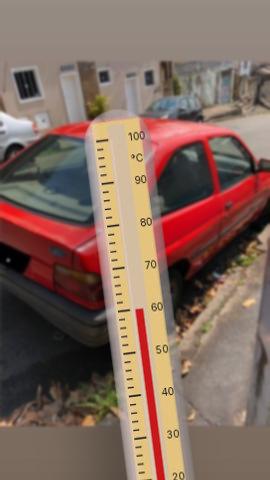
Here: 60 °C
